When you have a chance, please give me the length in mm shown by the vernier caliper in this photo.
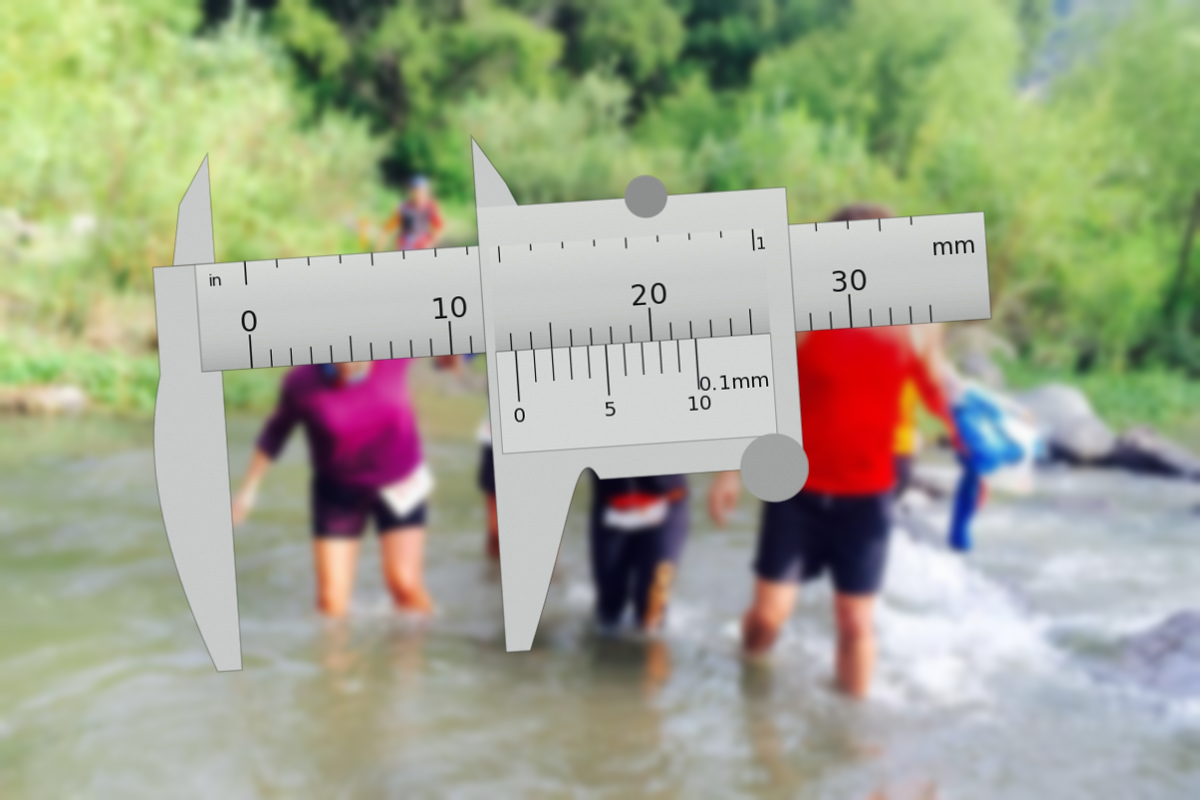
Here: 13.2 mm
